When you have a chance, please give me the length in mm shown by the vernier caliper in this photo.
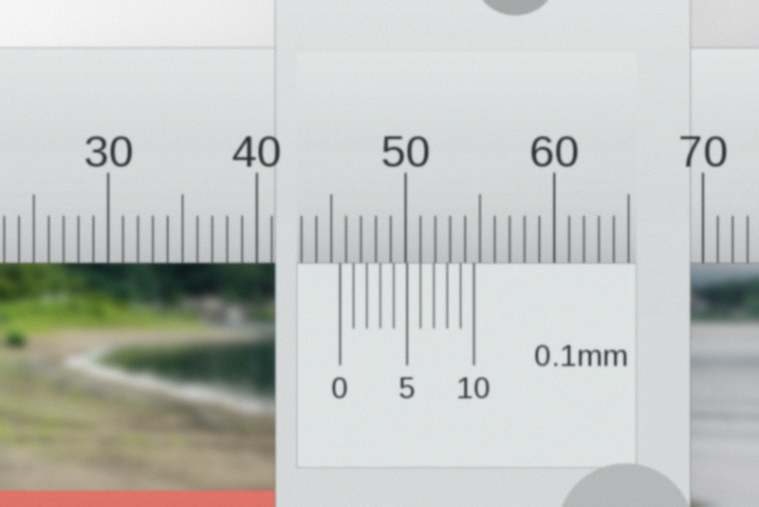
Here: 45.6 mm
